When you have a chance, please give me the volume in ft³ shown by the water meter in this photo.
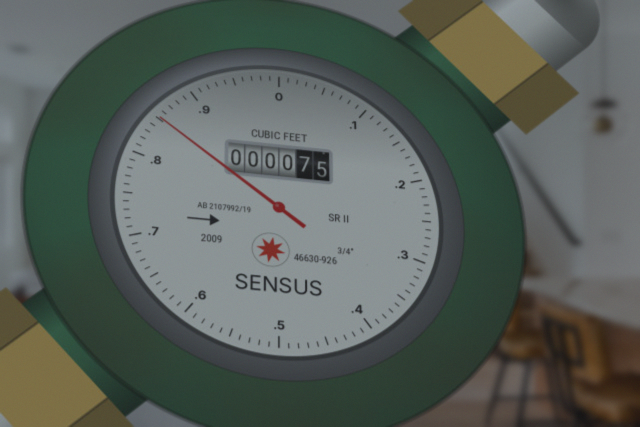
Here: 74.85 ft³
